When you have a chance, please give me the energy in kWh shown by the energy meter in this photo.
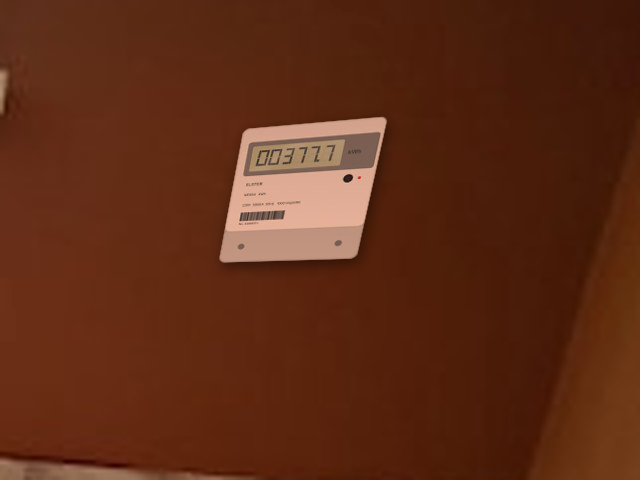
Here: 377.7 kWh
